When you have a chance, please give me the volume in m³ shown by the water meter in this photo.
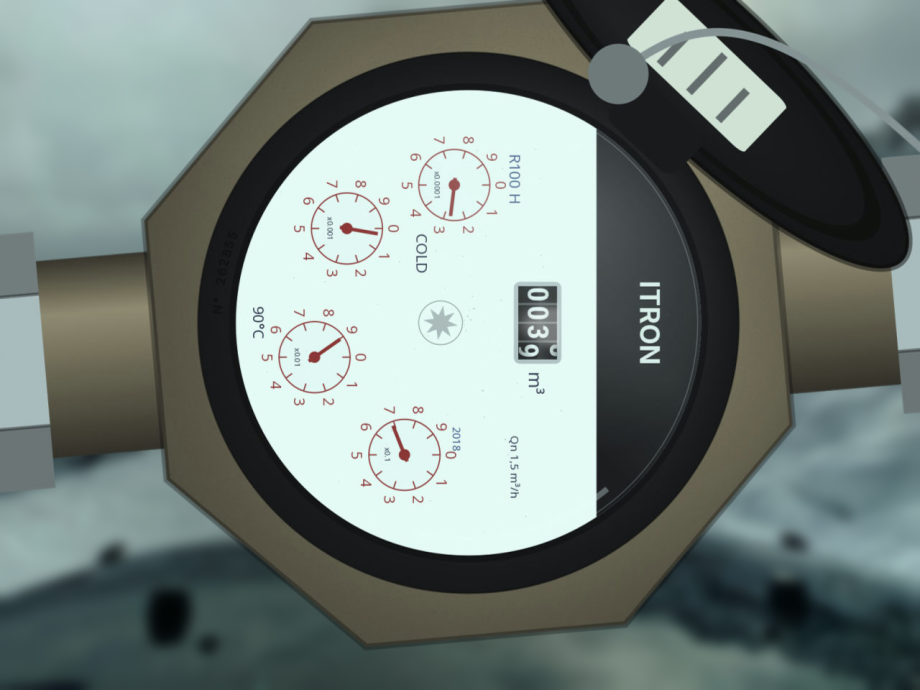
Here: 38.6902 m³
